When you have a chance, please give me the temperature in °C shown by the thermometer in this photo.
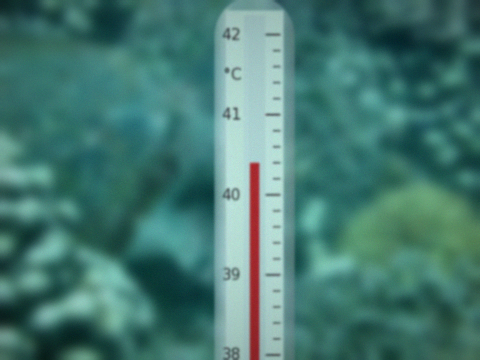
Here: 40.4 °C
